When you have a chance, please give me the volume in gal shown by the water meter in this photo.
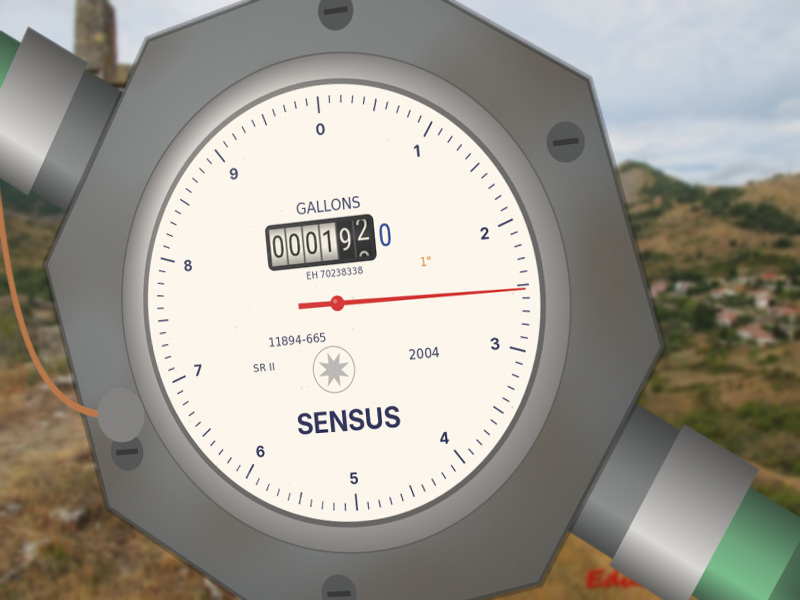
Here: 1922.5 gal
